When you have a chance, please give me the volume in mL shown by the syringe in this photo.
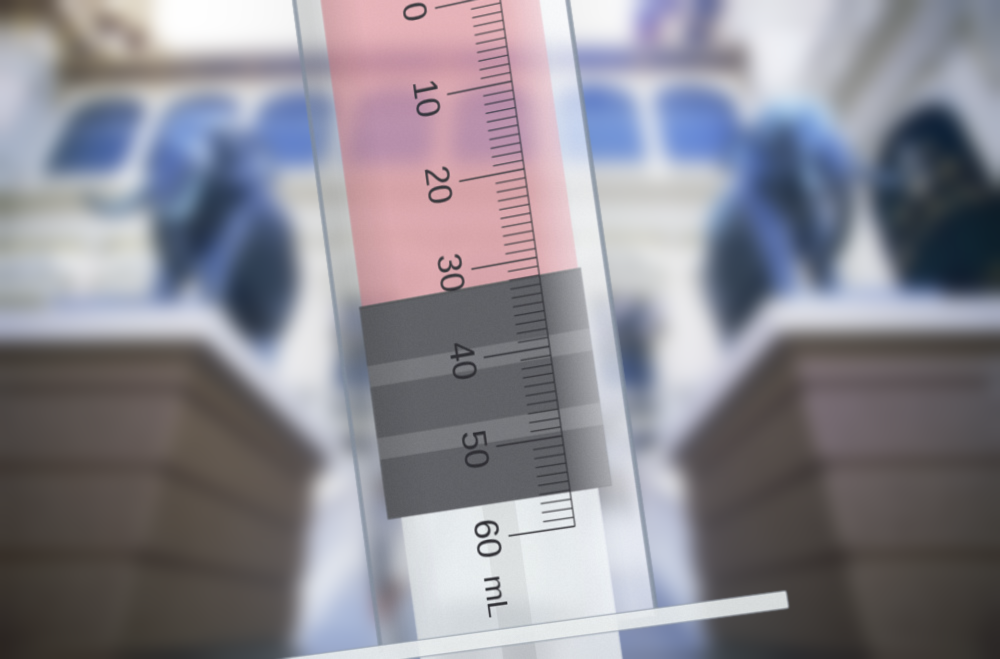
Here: 32 mL
